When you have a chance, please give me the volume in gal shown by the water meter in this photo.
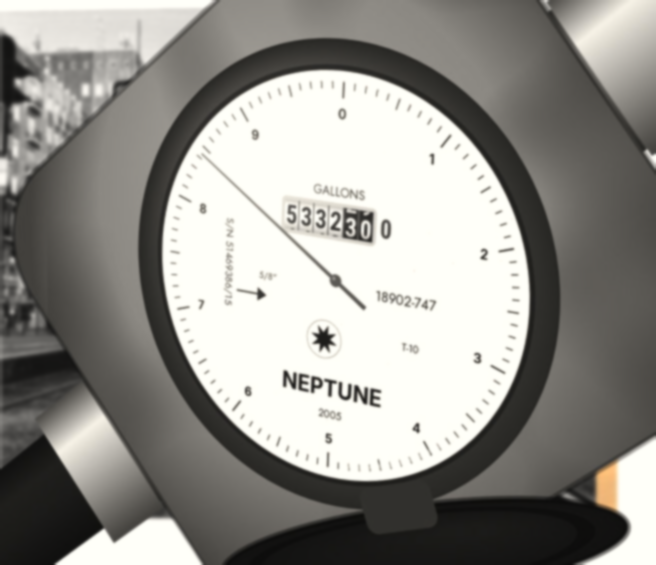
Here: 5332298.4 gal
